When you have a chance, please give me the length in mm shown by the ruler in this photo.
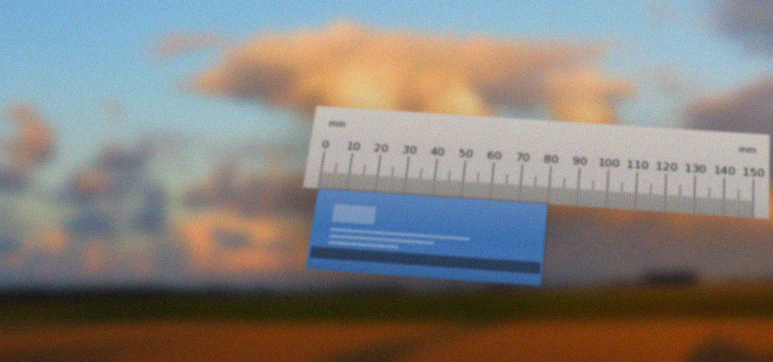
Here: 80 mm
